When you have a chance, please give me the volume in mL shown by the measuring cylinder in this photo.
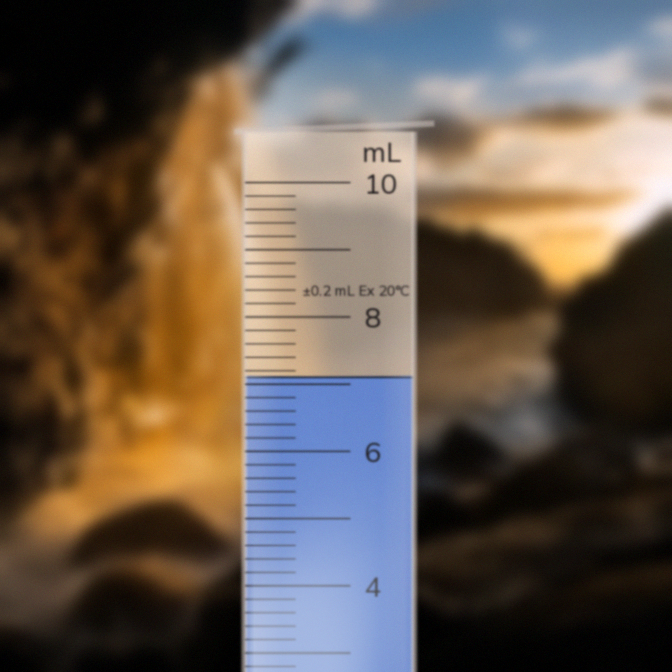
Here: 7.1 mL
